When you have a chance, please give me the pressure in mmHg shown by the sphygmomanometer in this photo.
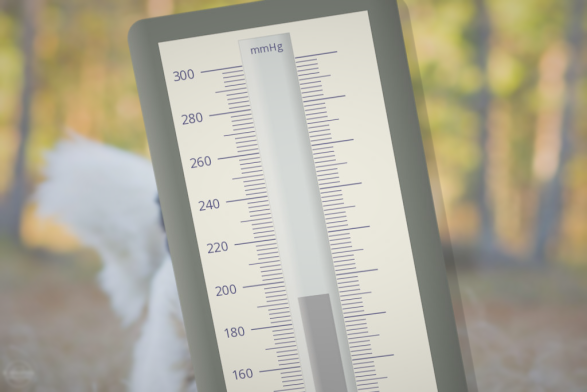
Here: 192 mmHg
